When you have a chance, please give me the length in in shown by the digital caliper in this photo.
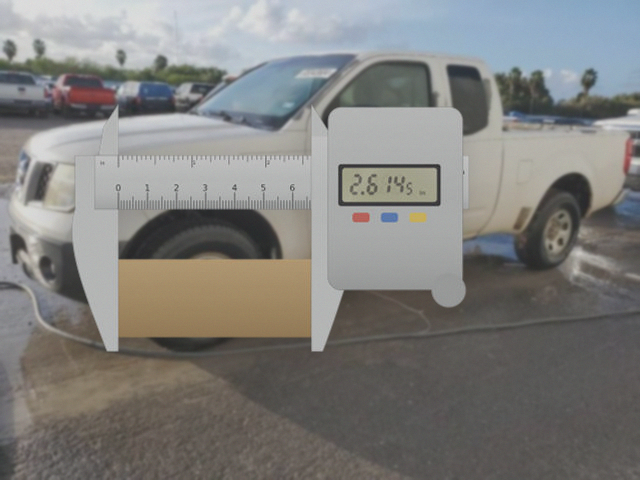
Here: 2.6145 in
